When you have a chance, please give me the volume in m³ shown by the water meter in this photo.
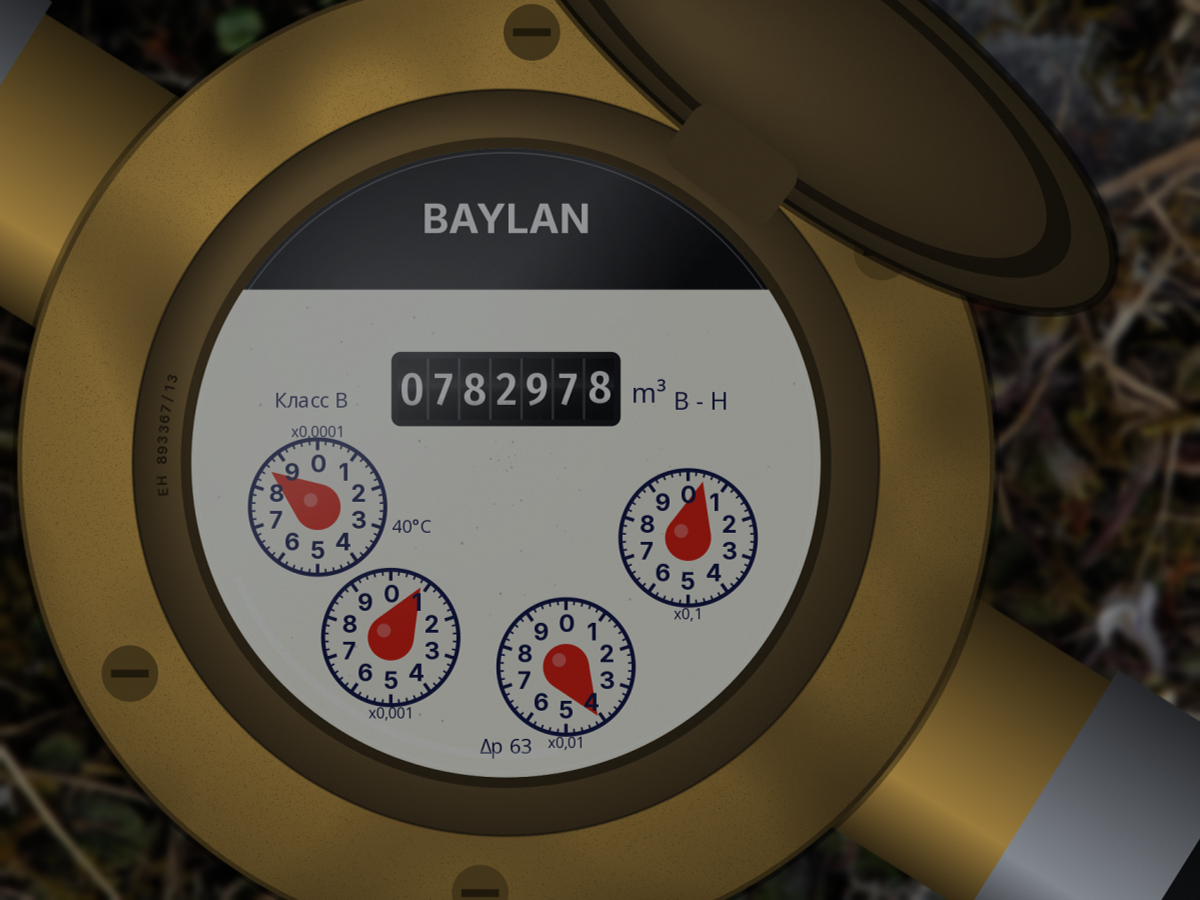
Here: 782978.0408 m³
